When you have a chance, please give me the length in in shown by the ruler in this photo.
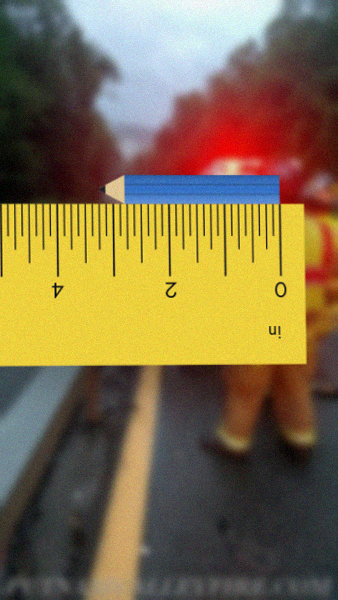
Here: 3.25 in
